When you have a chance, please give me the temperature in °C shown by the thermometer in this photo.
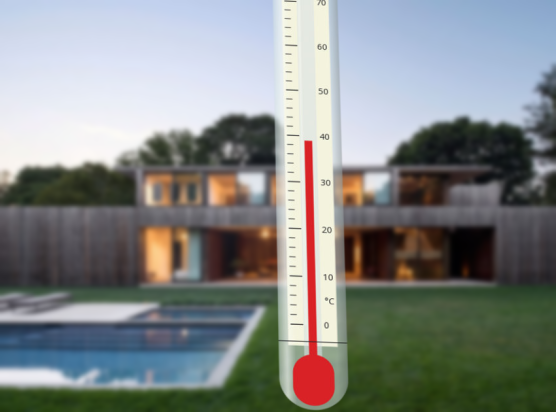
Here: 39 °C
